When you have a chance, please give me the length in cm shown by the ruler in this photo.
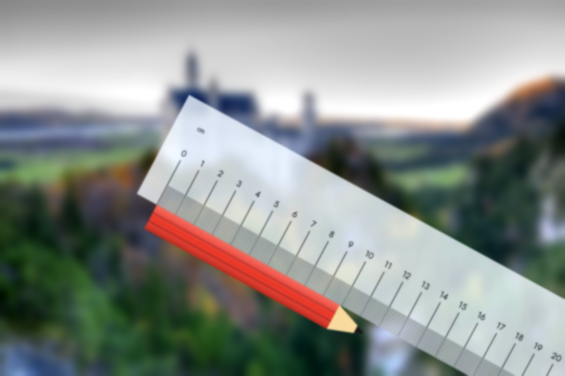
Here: 11.5 cm
